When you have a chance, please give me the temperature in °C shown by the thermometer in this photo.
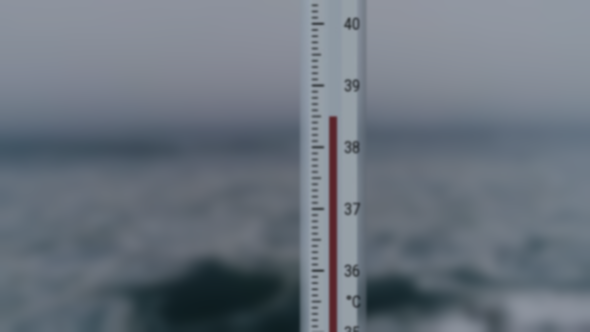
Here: 38.5 °C
